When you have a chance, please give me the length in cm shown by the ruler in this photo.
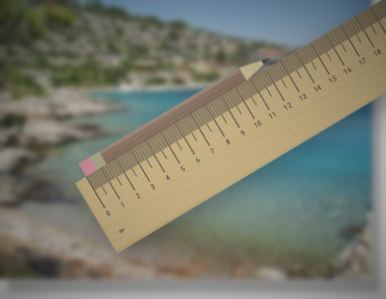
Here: 12.5 cm
